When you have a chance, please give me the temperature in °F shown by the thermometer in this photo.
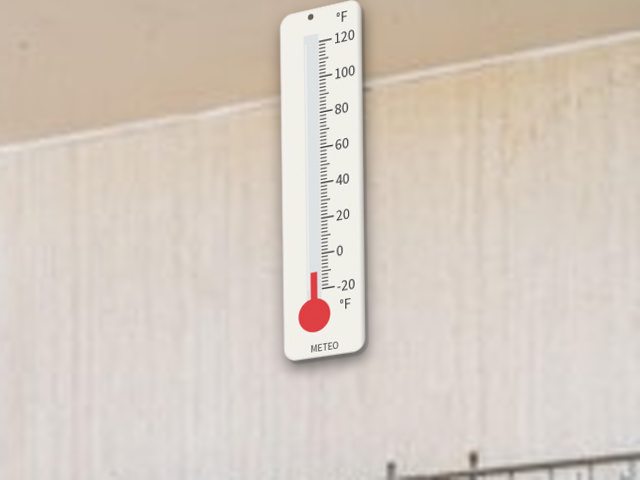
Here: -10 °F
